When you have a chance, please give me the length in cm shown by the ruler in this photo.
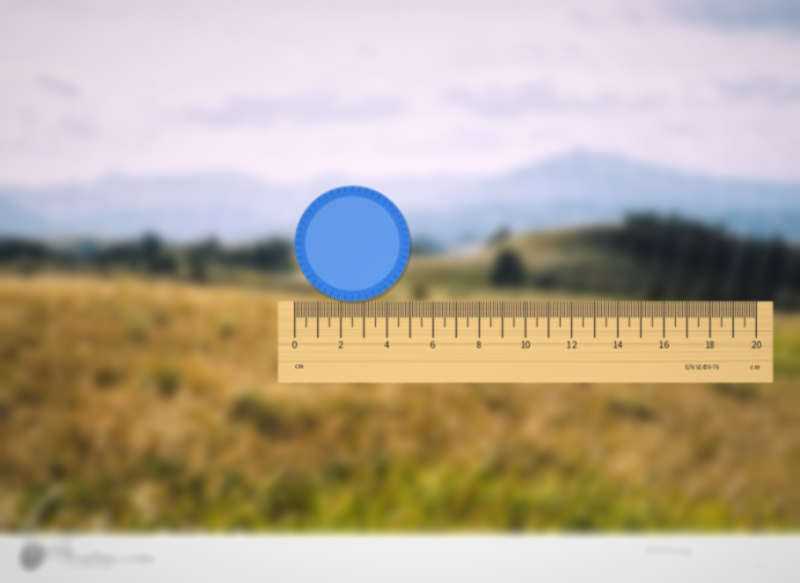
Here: 5 cm
